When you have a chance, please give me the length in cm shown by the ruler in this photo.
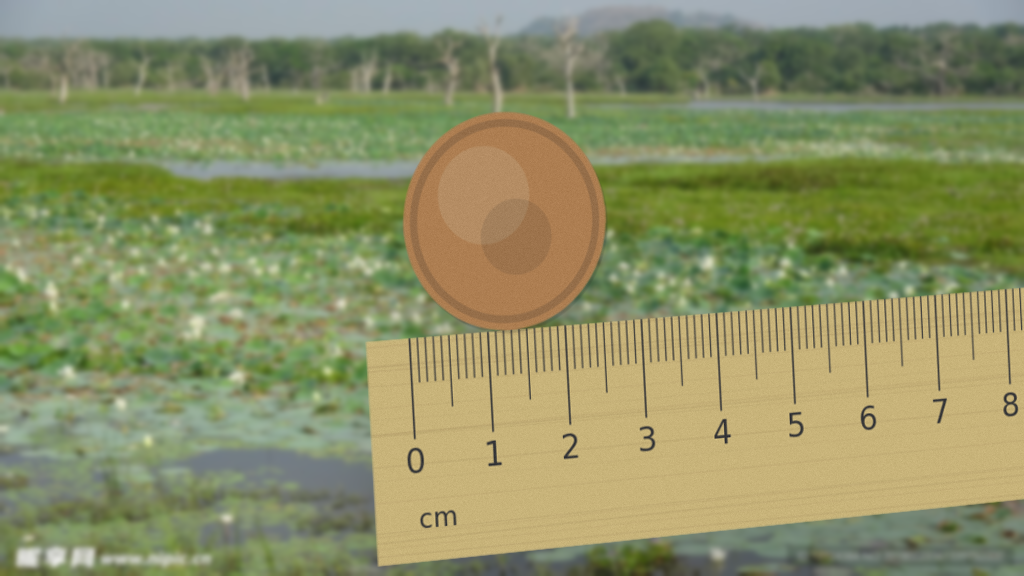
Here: 2.6 cm
